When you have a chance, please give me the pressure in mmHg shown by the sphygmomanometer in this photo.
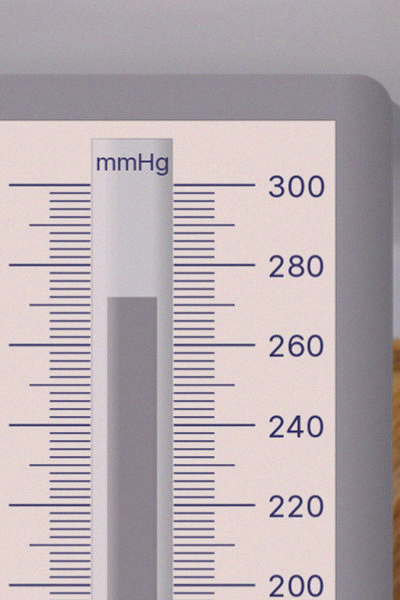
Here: 272 mmHg
